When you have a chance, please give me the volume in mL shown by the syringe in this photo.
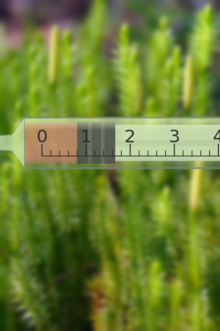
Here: 0.8 mL
